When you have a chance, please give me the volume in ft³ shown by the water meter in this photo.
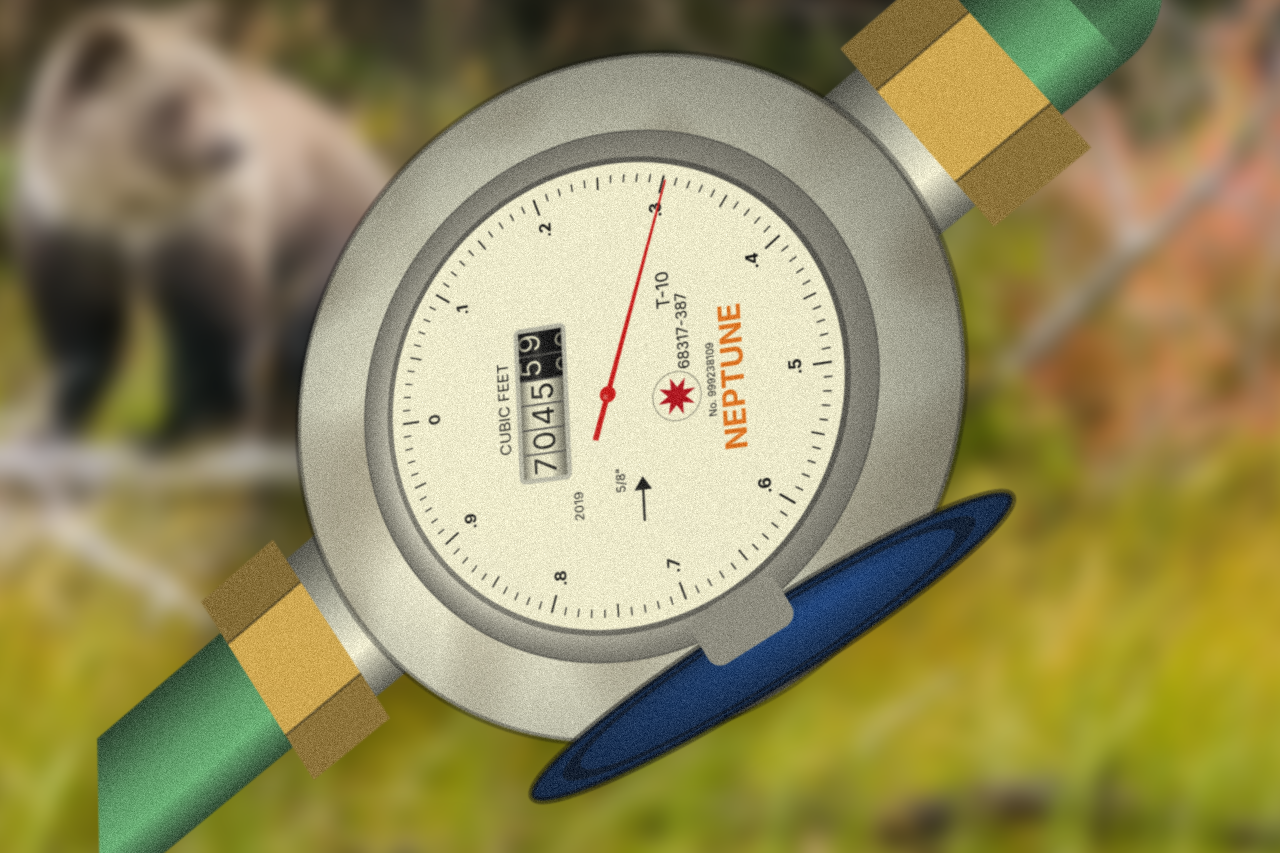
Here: 704559.30 ft³
